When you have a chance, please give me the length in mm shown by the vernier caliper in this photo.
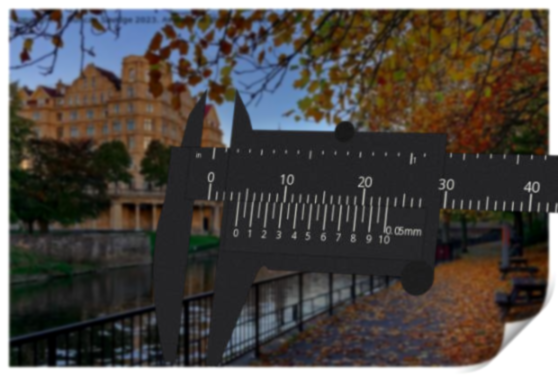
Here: 4.0 mm
